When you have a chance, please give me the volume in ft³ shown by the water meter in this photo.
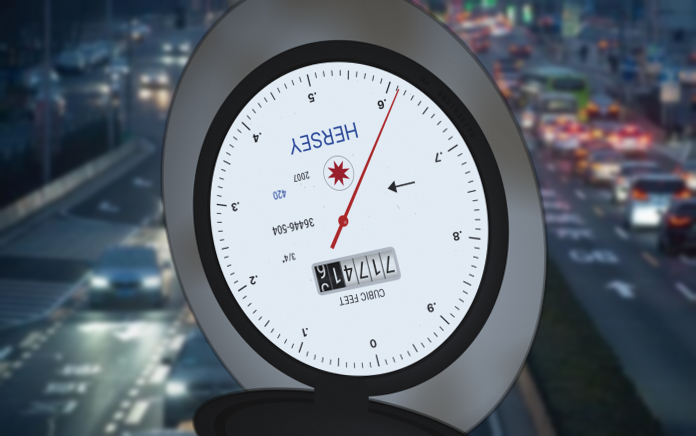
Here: 717415.61 ft³
